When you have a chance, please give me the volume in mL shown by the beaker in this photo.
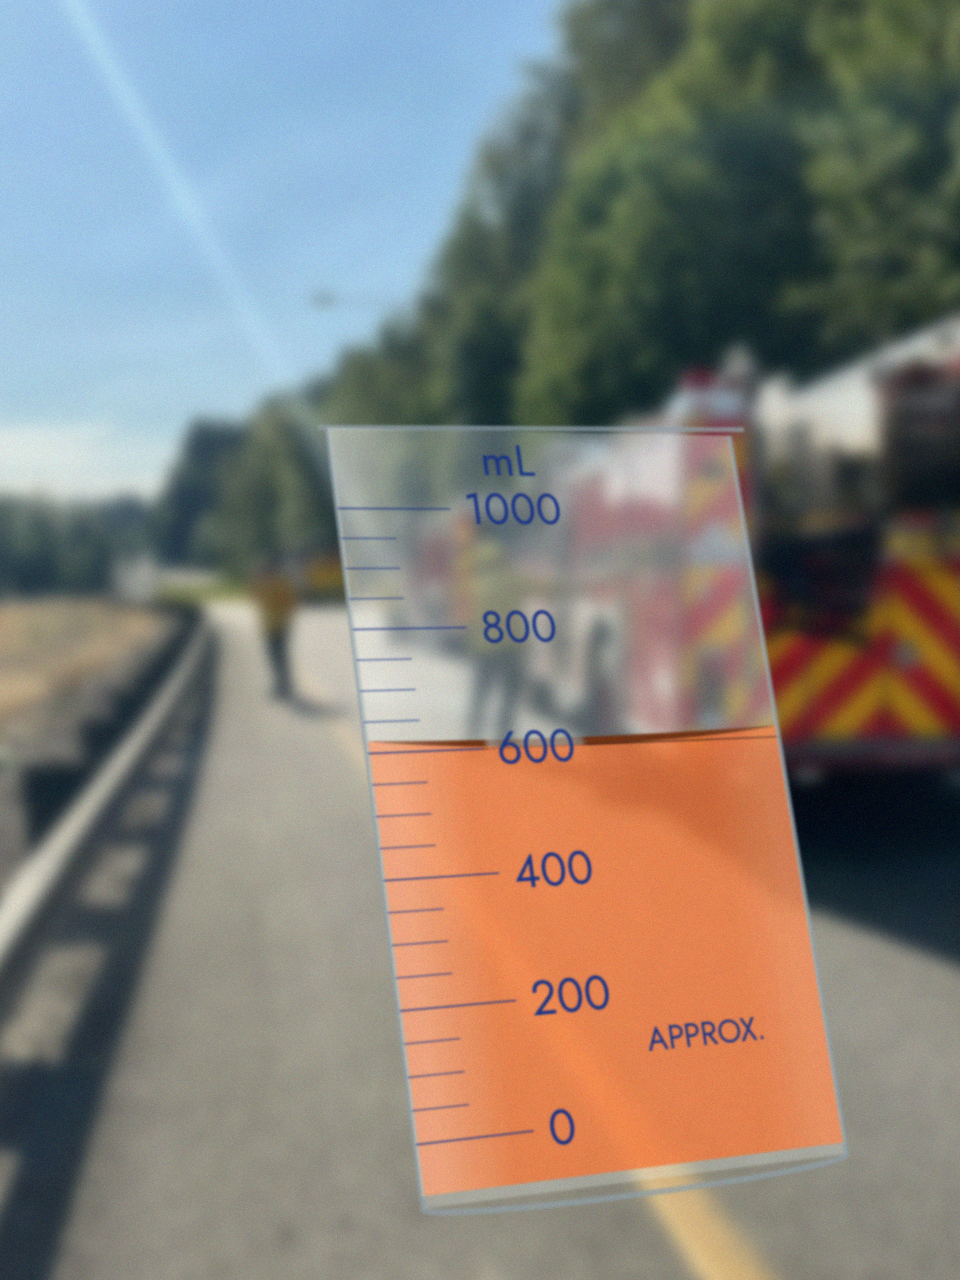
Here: 600 mL
